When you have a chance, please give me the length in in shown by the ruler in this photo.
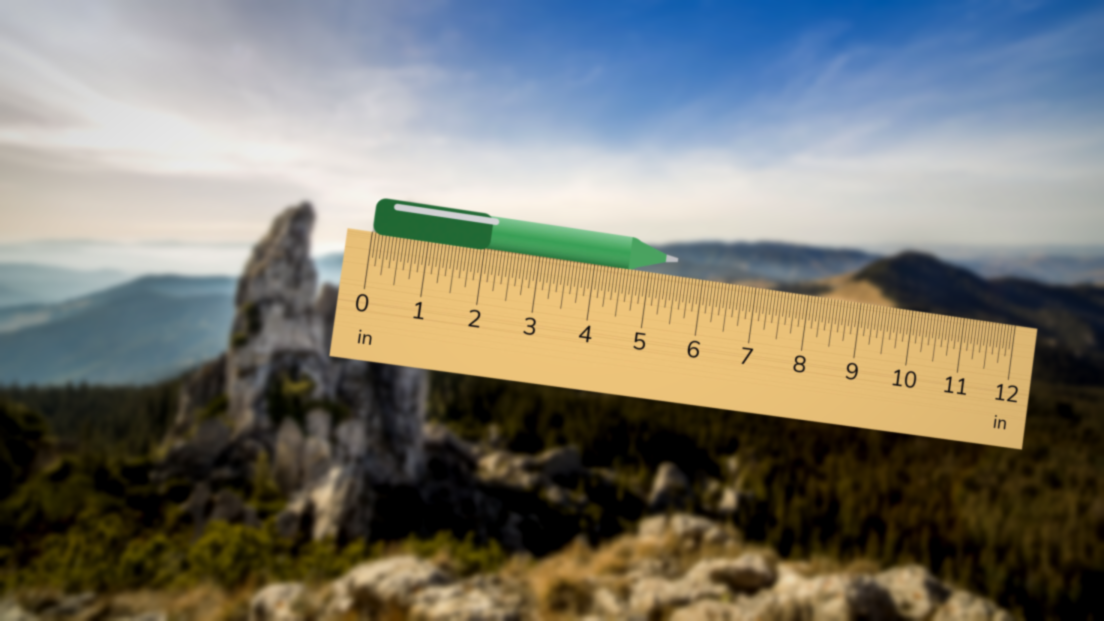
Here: 5.5 in
